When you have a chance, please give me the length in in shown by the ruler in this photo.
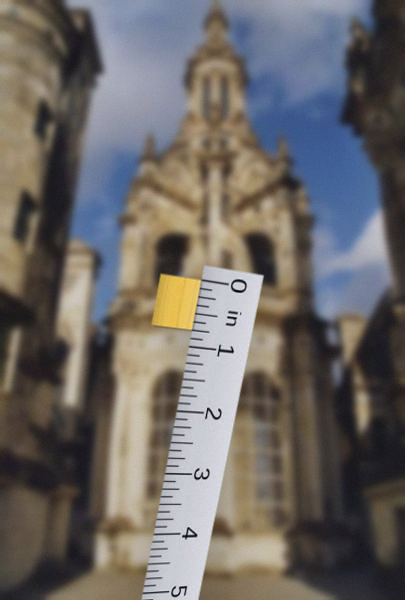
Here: 0.75 in
